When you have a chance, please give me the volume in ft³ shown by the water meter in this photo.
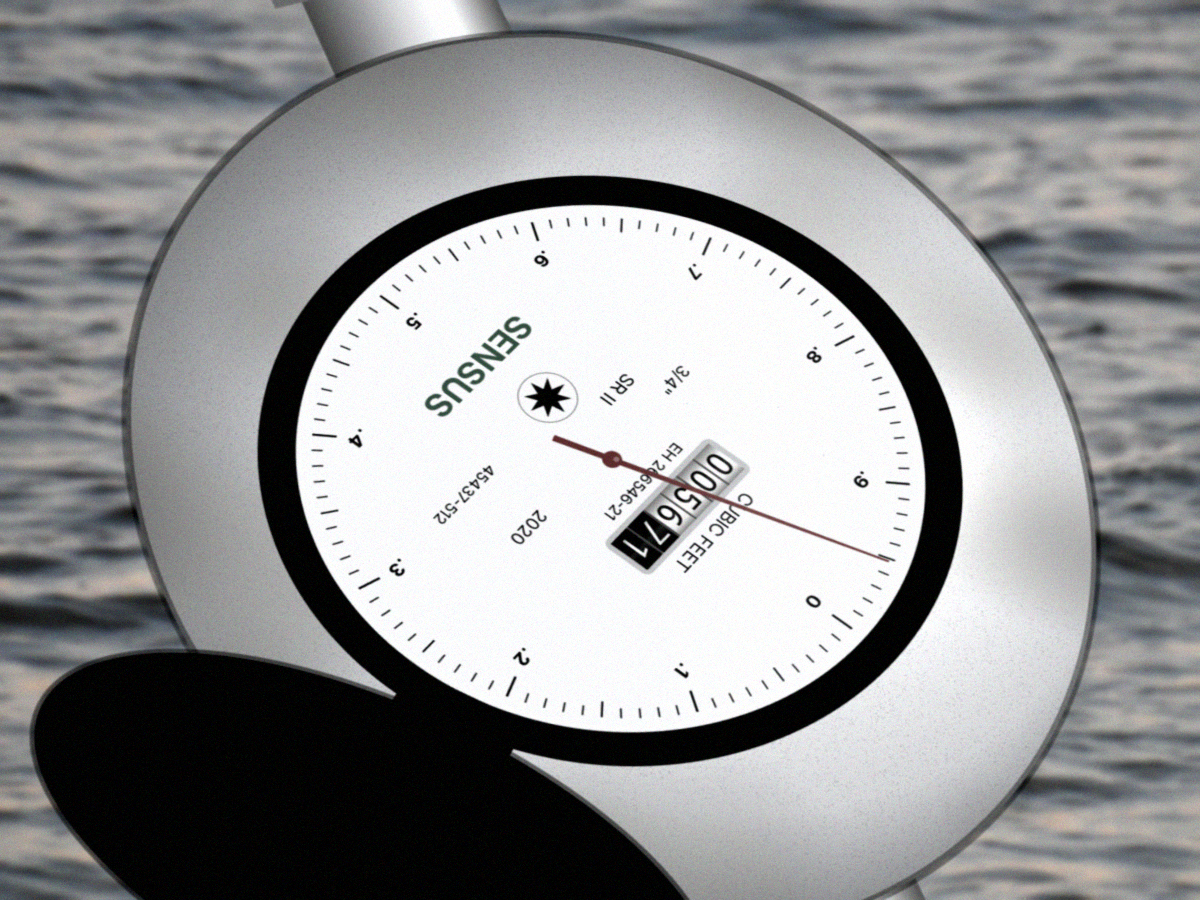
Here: 5670.95 ft³
